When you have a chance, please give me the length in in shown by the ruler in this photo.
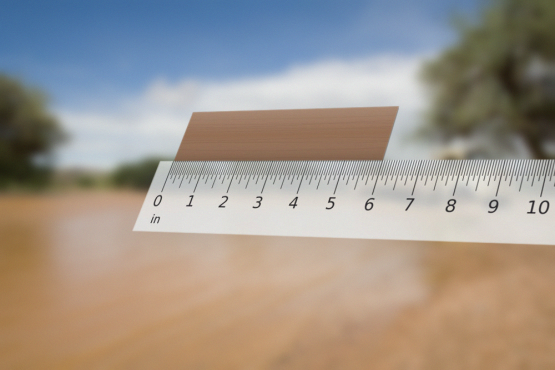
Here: 6 in
